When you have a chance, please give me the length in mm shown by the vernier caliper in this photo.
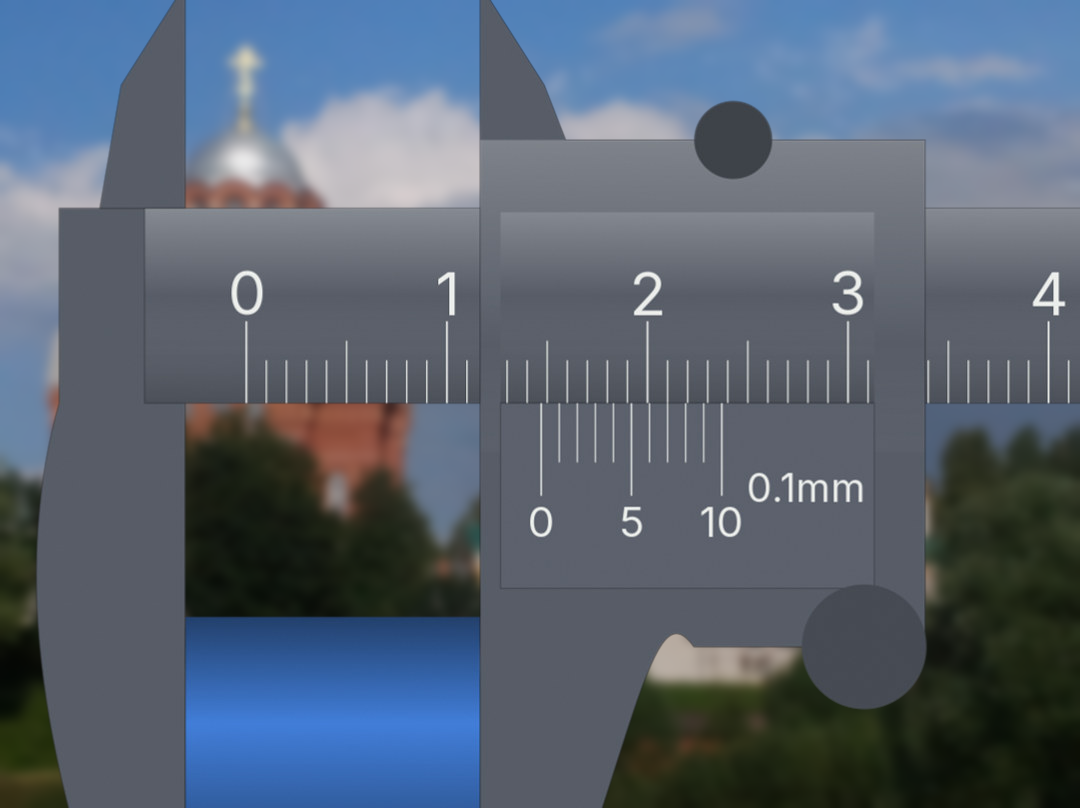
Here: 14.7 mm
